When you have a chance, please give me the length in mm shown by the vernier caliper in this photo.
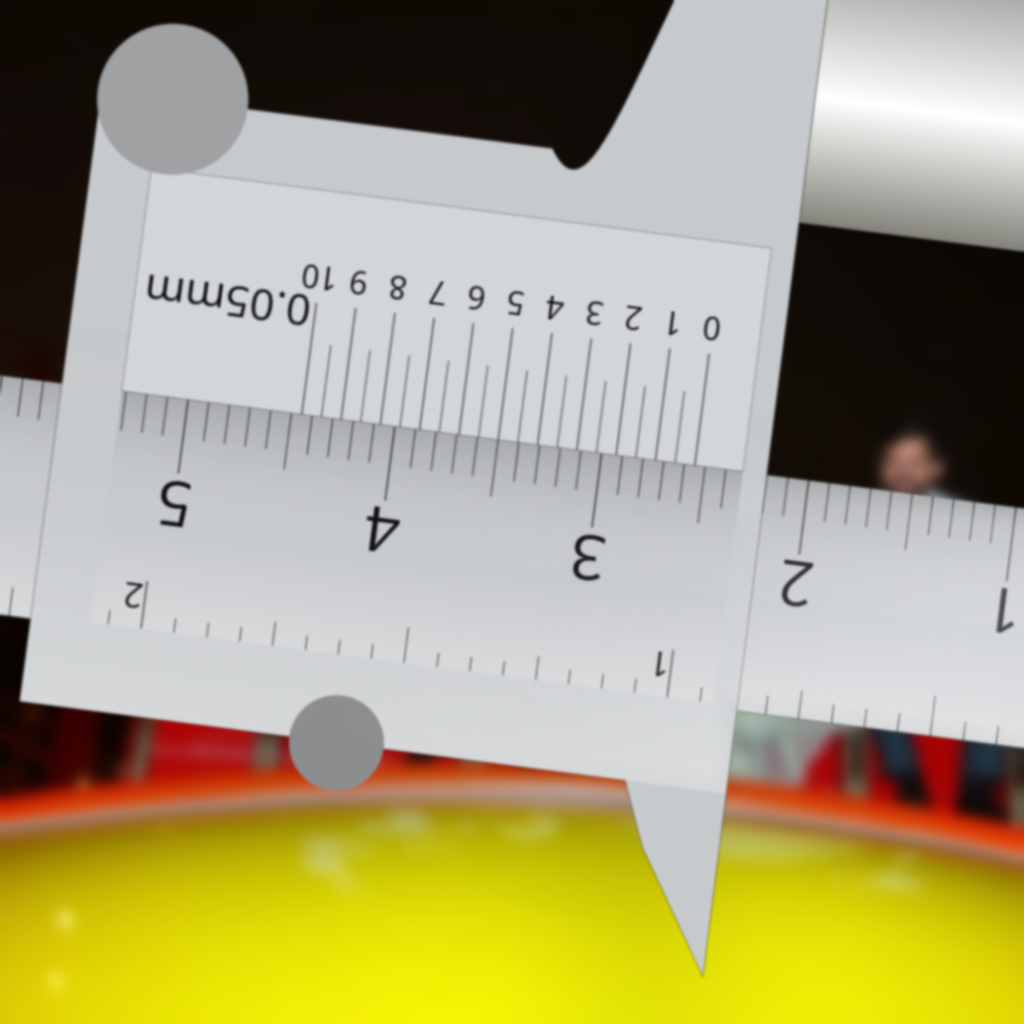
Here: 25.5 mm
